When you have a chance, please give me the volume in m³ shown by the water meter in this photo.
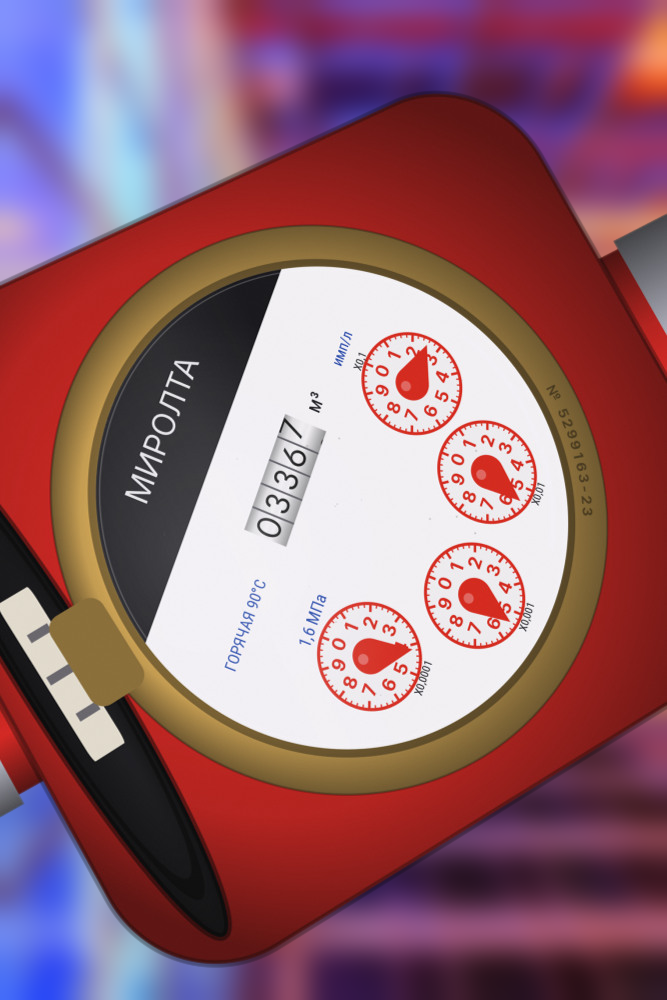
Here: 3367.2554 m³
